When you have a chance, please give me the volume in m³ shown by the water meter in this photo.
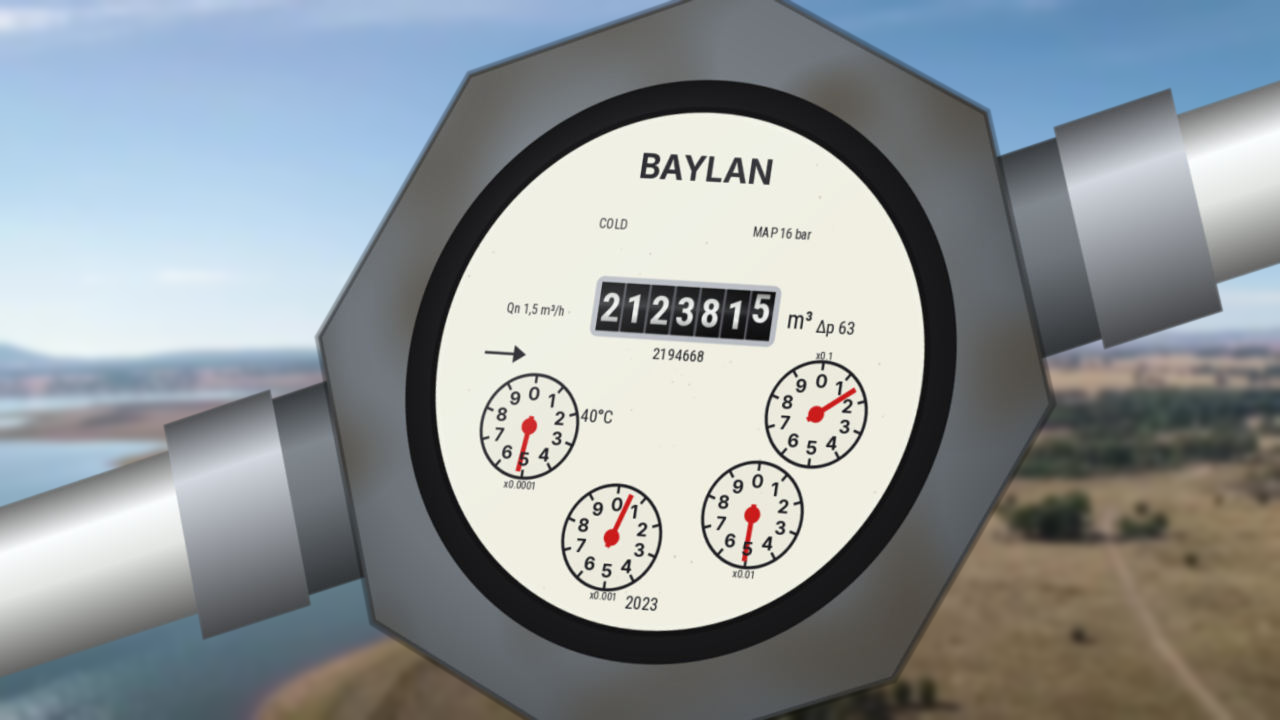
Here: 2123815.1505 m³
